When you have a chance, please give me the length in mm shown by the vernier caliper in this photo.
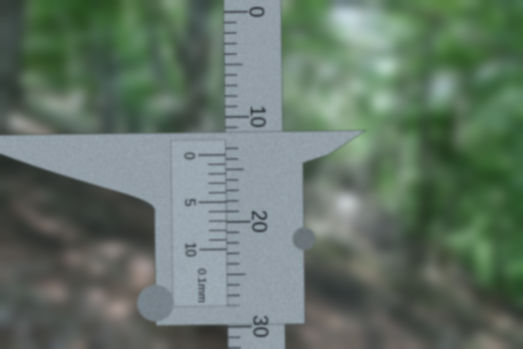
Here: 13.6 mm
